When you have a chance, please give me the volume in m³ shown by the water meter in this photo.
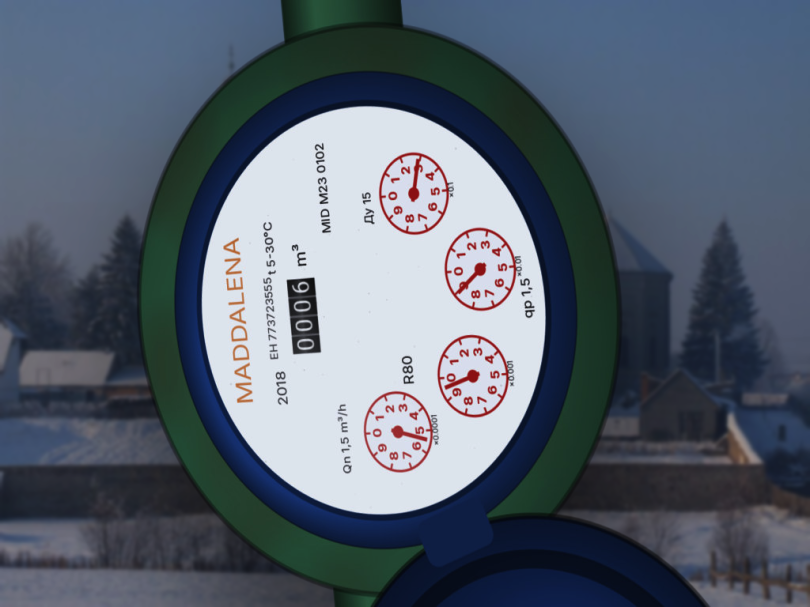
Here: 6.2895 m³
